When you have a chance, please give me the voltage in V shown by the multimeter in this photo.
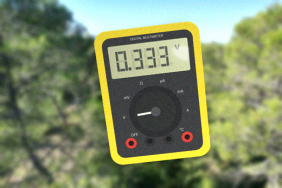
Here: 0.333 V
